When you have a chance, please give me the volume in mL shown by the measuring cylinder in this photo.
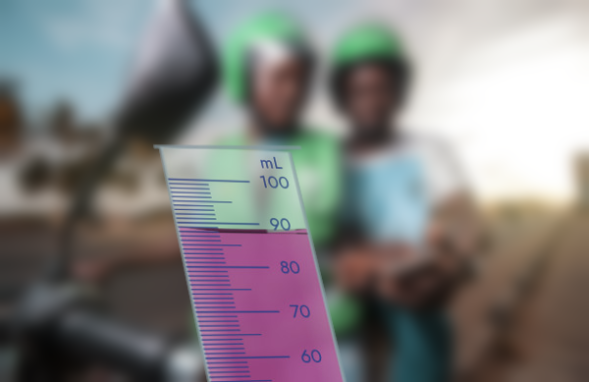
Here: 88 mL
